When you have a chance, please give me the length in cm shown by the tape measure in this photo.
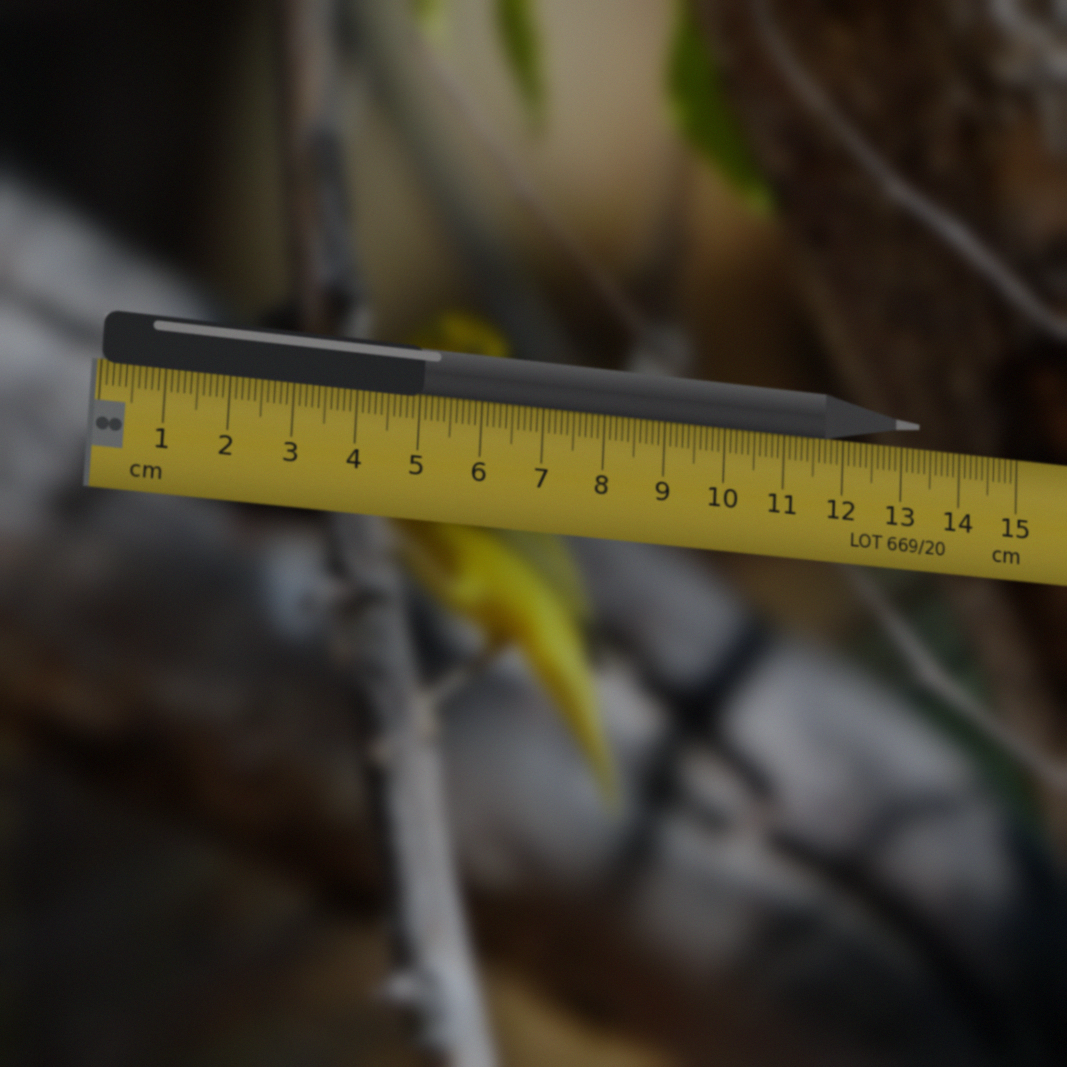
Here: 13.3 cm
